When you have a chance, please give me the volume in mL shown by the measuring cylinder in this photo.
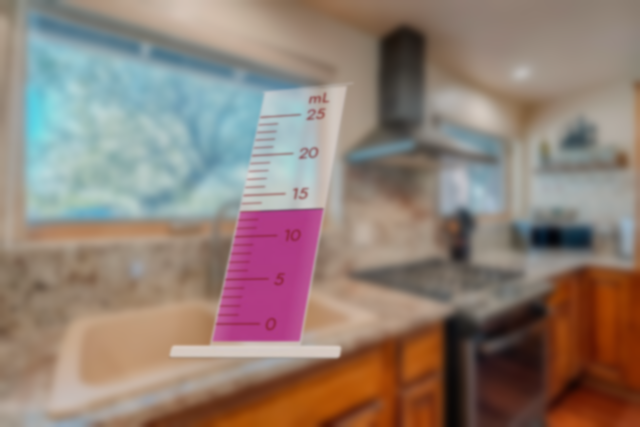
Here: 13 mL
